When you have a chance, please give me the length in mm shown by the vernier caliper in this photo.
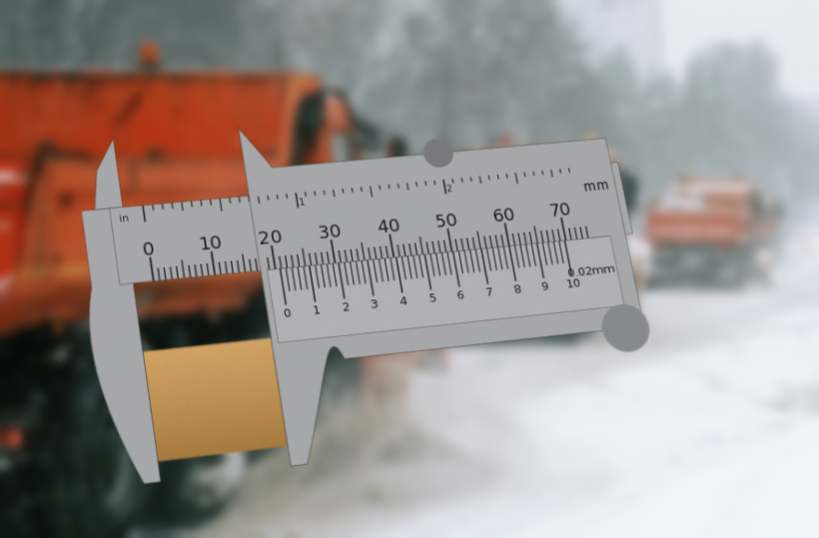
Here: 20.8 mm
